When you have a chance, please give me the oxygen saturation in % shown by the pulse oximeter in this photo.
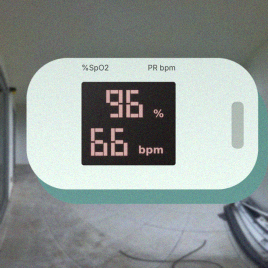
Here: 96 %
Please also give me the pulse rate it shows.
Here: 66 bpm
